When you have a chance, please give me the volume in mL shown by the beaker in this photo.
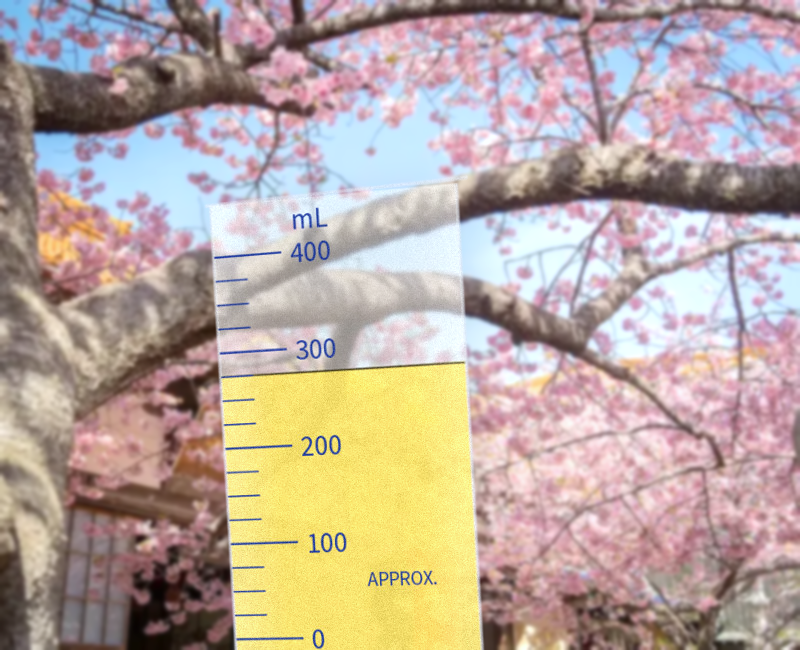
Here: 275 mL
